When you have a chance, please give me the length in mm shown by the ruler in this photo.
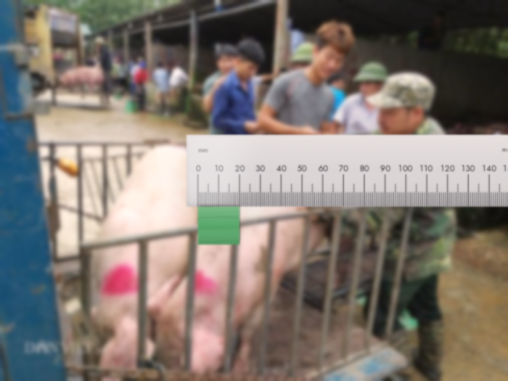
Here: 20 mm
